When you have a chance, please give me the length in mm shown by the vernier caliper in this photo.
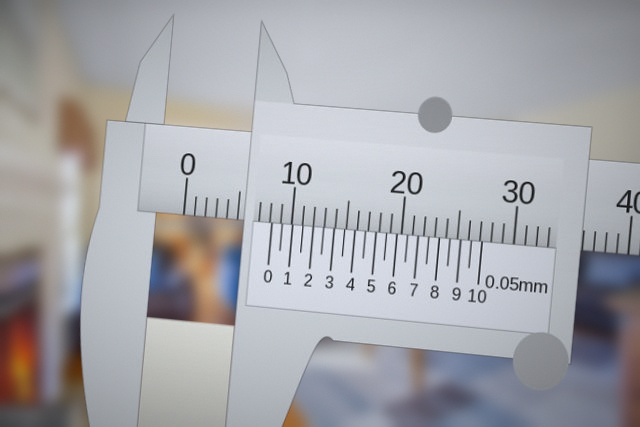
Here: 8.2 mm
